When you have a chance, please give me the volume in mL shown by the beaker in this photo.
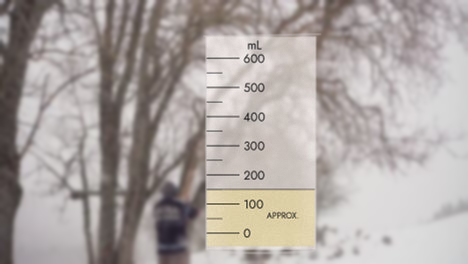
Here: 150 mL
